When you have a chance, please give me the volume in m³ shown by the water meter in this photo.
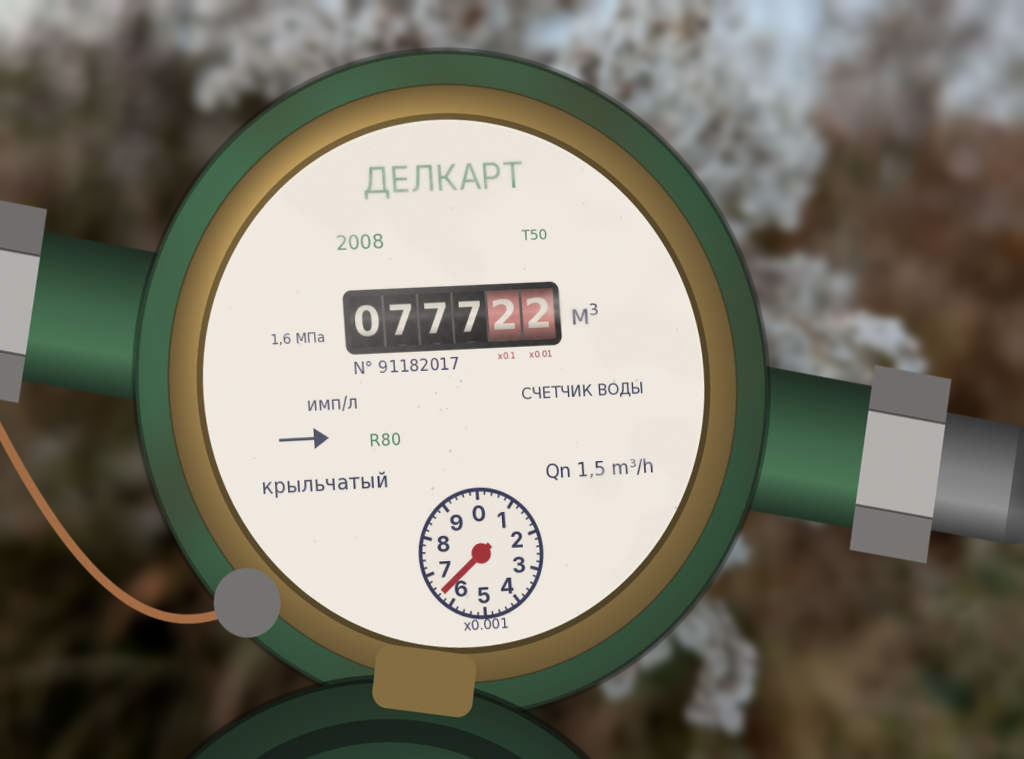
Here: 777.226 m³
